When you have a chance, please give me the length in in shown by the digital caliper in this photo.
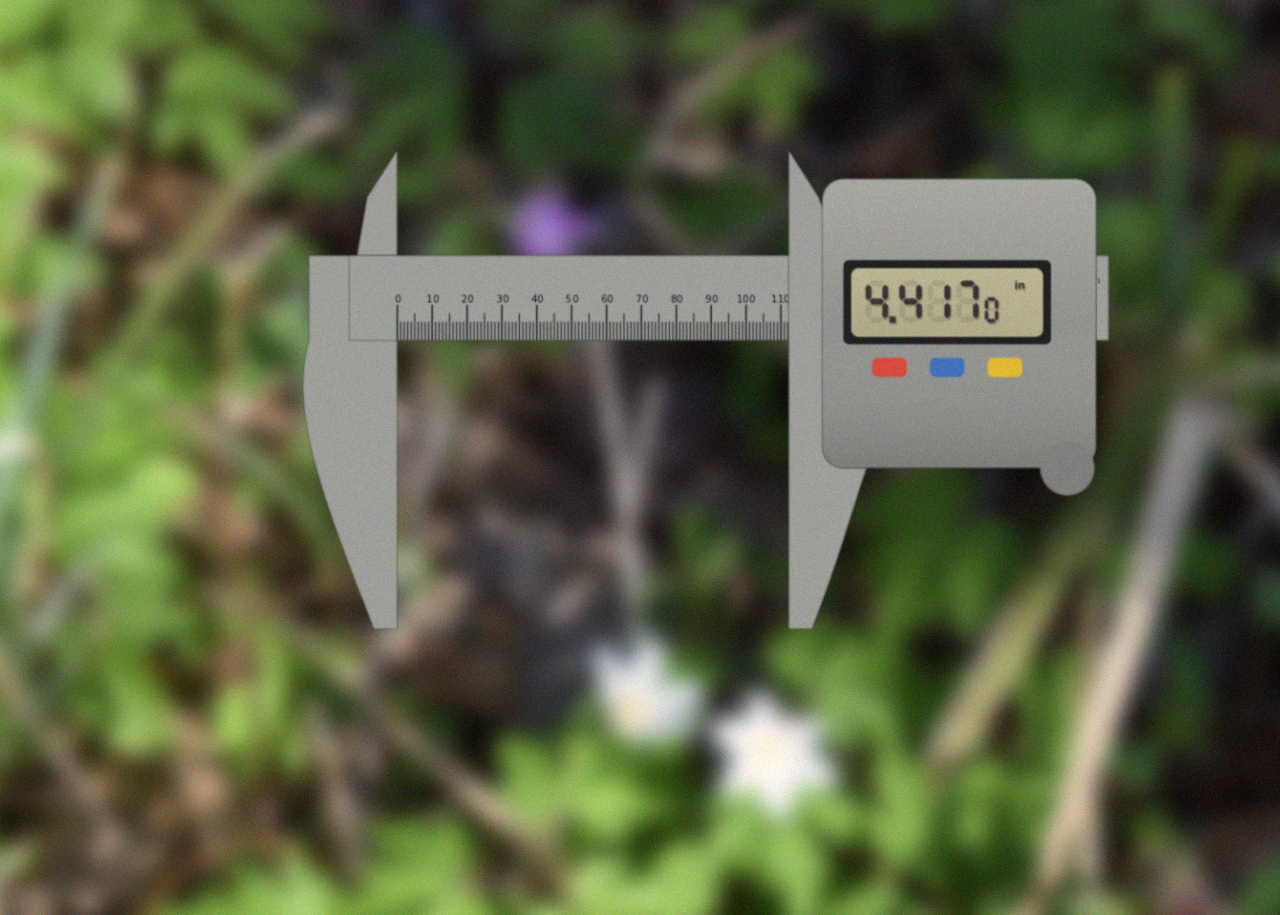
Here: 4.4170 in
